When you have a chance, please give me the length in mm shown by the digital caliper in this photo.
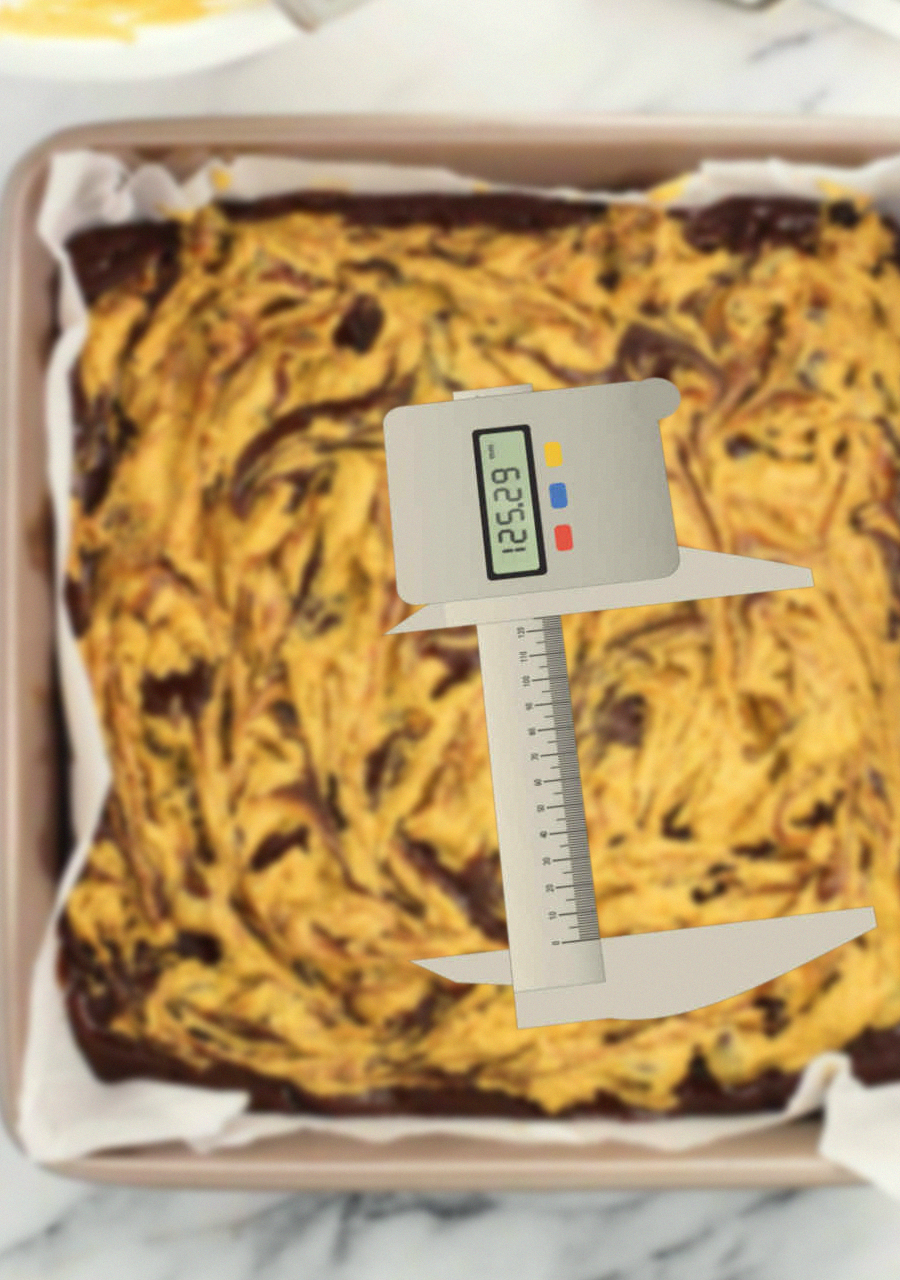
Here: 125.29 mm
